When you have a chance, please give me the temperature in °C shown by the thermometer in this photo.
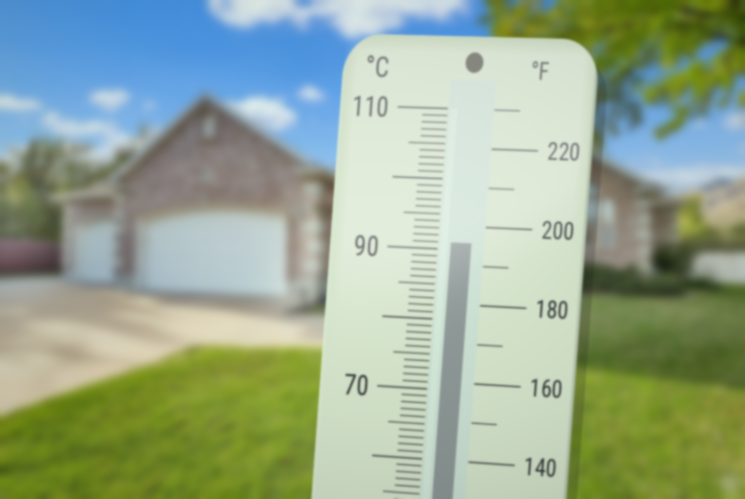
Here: 91 °C
